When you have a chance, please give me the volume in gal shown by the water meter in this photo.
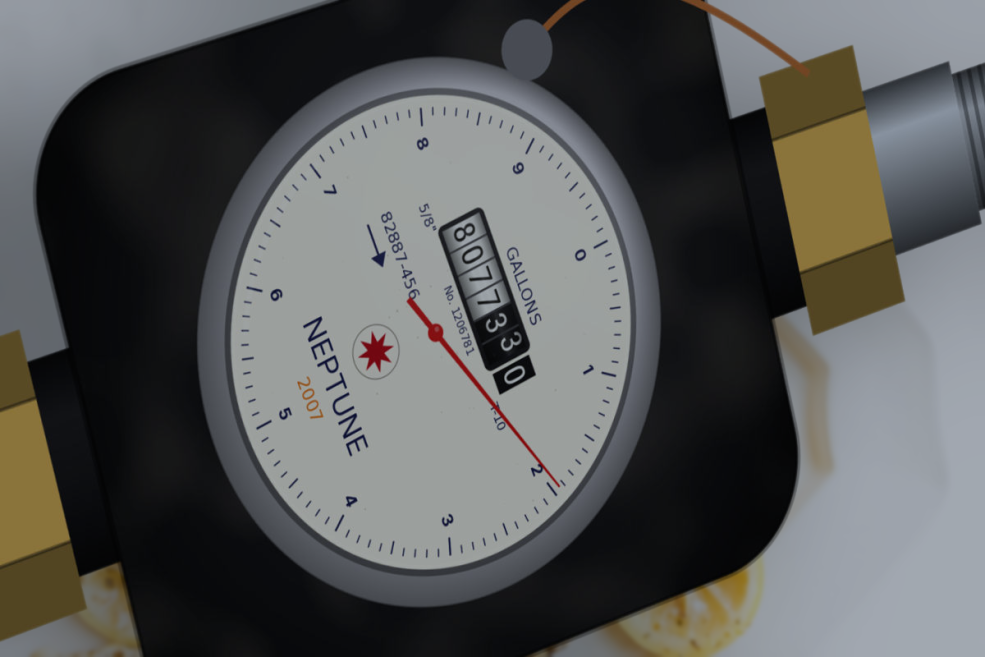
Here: 8077331.9 gal
